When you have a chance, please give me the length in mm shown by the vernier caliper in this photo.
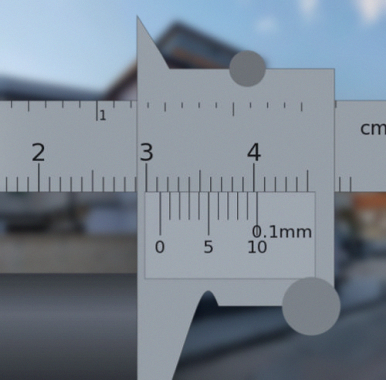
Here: 31.3 mm
